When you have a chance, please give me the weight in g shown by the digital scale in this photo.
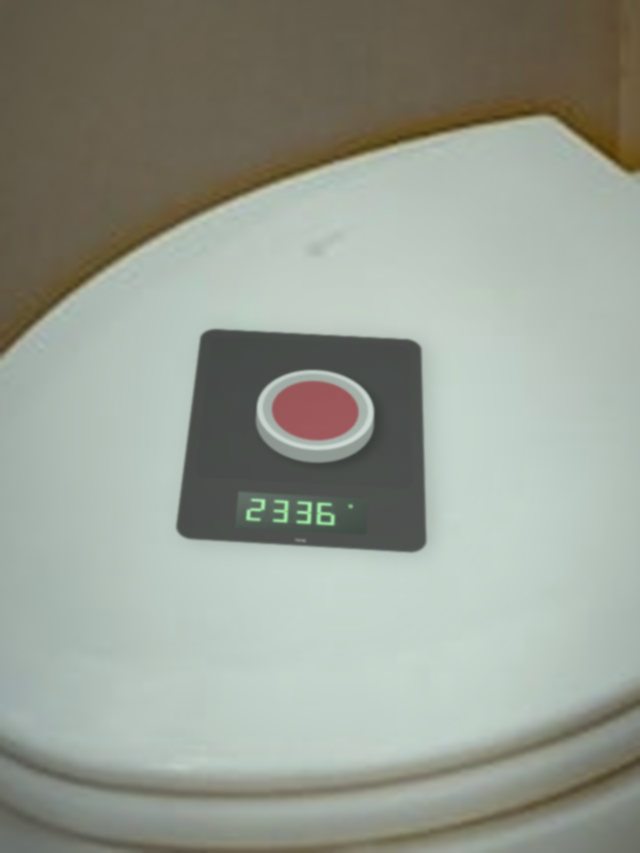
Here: 2336 g
